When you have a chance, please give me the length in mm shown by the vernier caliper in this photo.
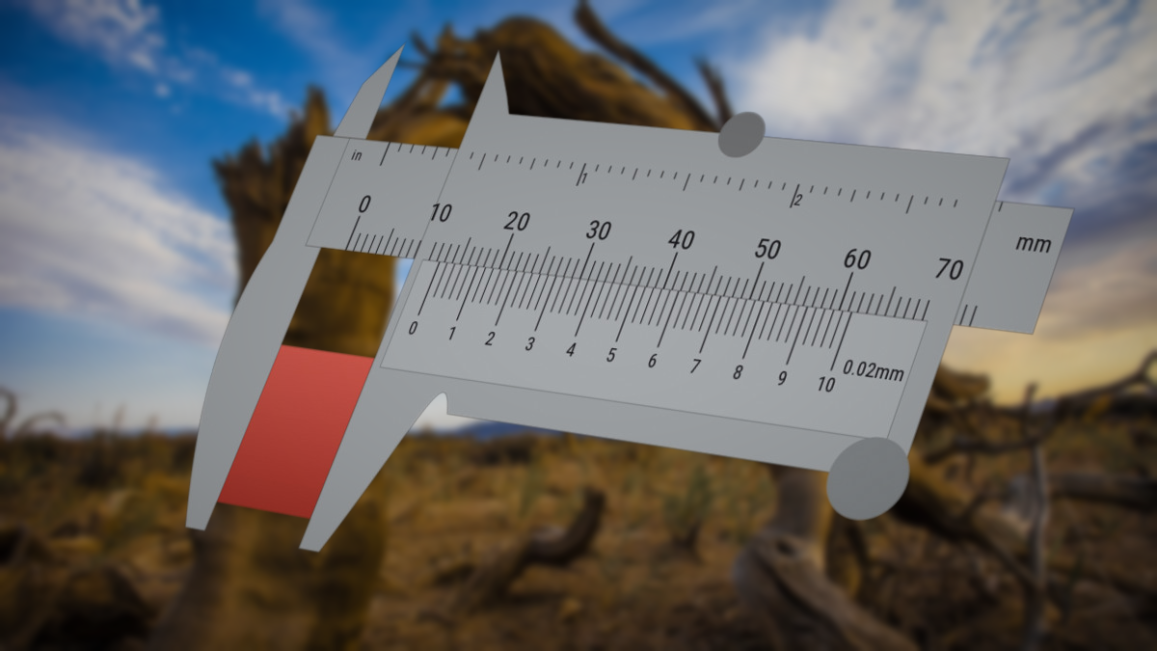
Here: 12.4 mm
